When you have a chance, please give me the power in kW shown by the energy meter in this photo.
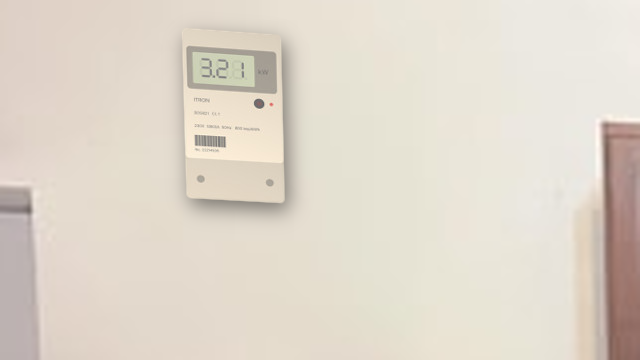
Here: 3.21 kW
